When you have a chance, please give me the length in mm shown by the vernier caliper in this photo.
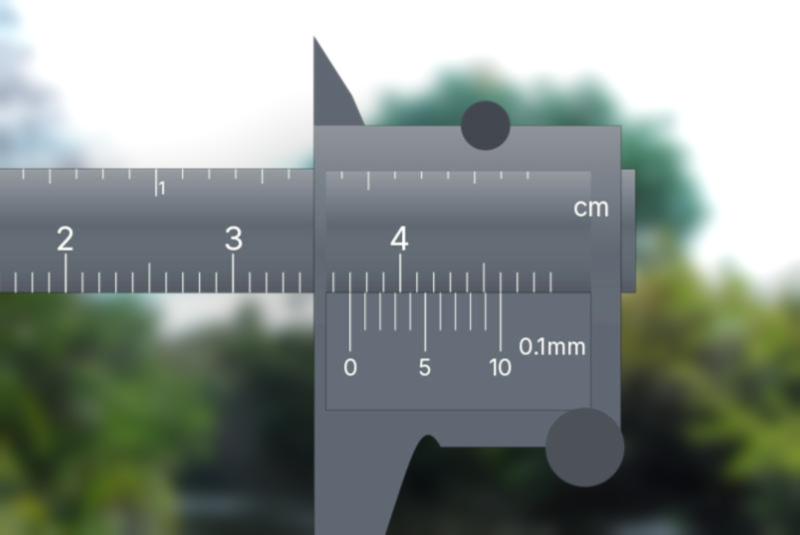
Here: 37.0 mm
